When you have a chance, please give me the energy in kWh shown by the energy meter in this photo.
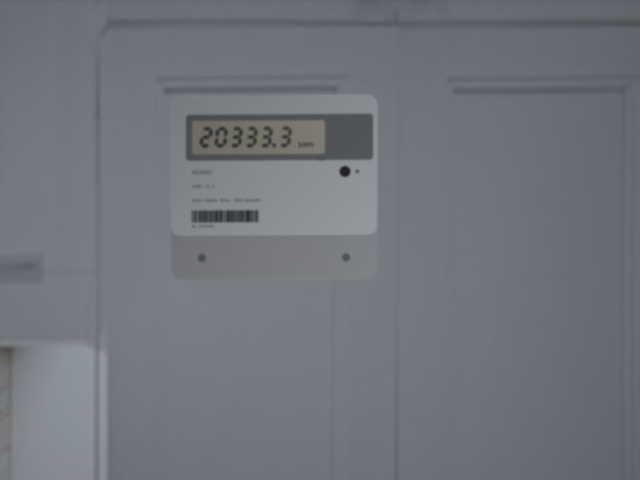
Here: 20333.3 kWh
